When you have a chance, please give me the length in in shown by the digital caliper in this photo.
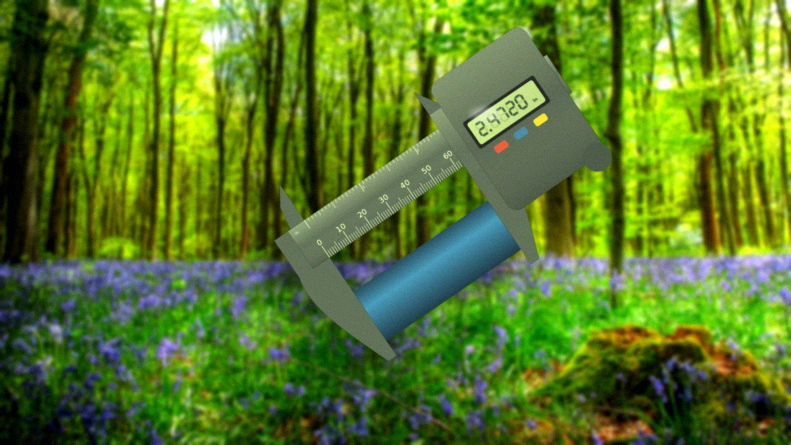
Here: 2.4720 in
